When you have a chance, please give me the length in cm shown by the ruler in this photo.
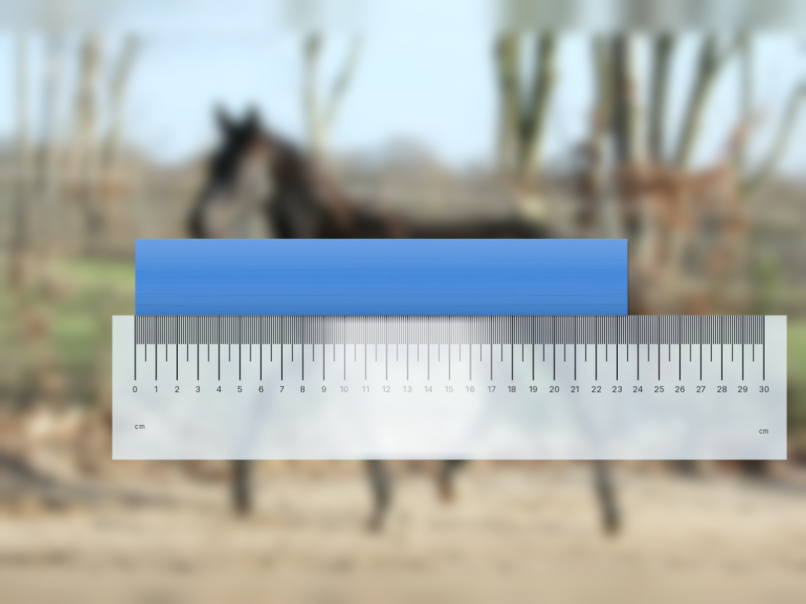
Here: 23.5 cm
